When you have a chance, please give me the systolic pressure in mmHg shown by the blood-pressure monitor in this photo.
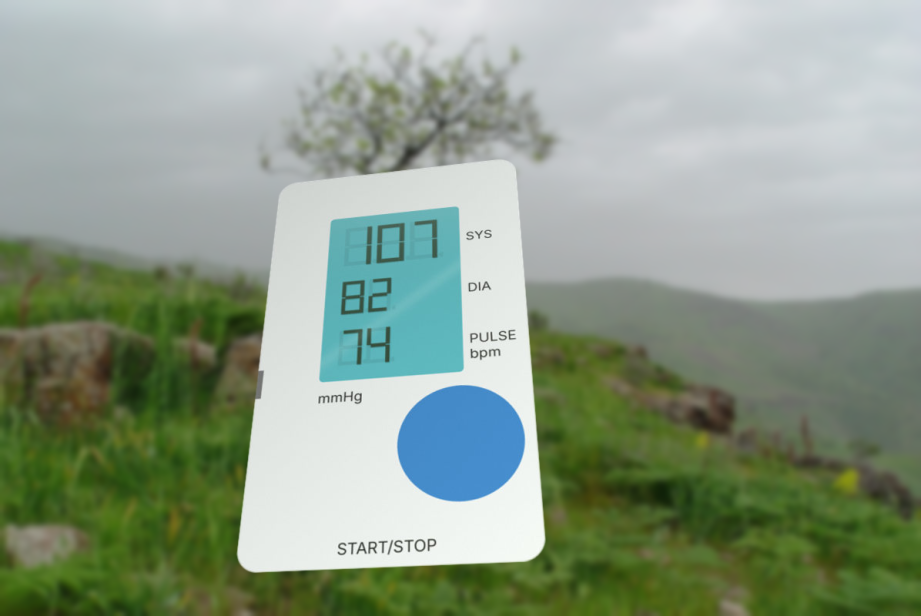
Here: 107 mmHg
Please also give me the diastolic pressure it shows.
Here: 82 mmHg
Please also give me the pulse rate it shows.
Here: 74 bpm
